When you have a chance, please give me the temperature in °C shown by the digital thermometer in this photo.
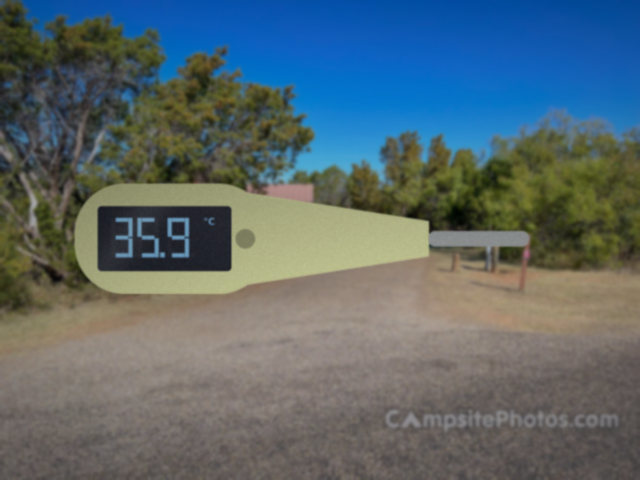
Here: 35.9 °C
